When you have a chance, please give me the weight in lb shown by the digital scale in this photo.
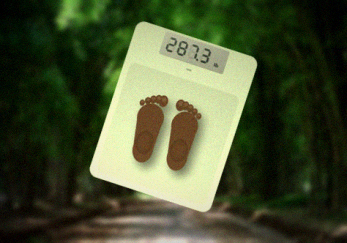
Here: 287.3 lb
